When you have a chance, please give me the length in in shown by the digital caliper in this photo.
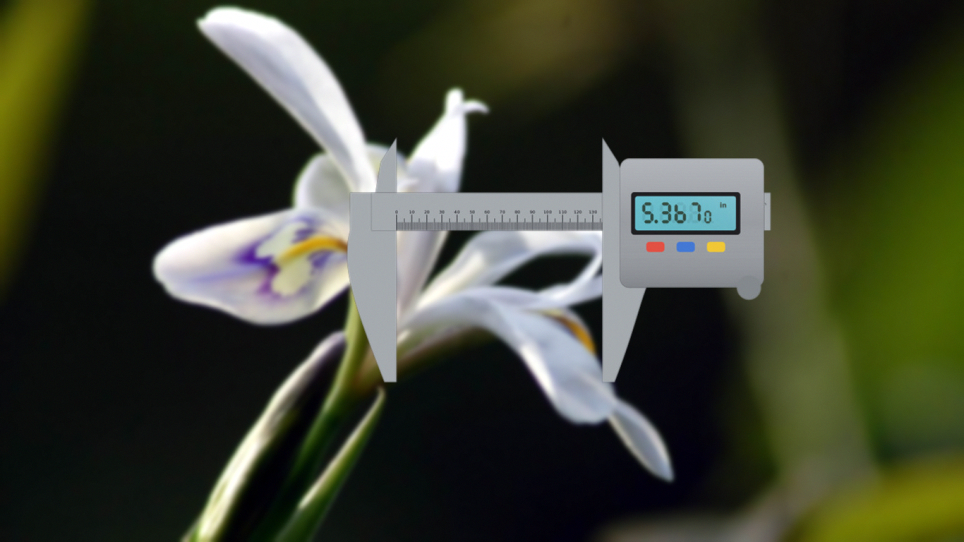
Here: 5.3670 in
